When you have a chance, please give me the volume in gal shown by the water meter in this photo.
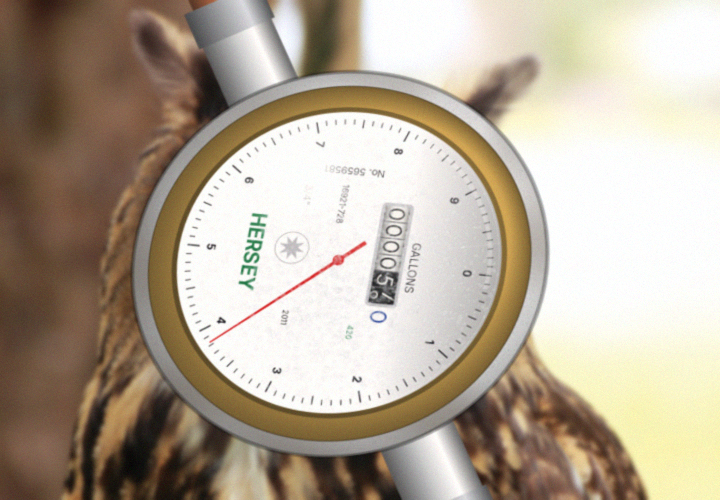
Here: 573.8 gal
